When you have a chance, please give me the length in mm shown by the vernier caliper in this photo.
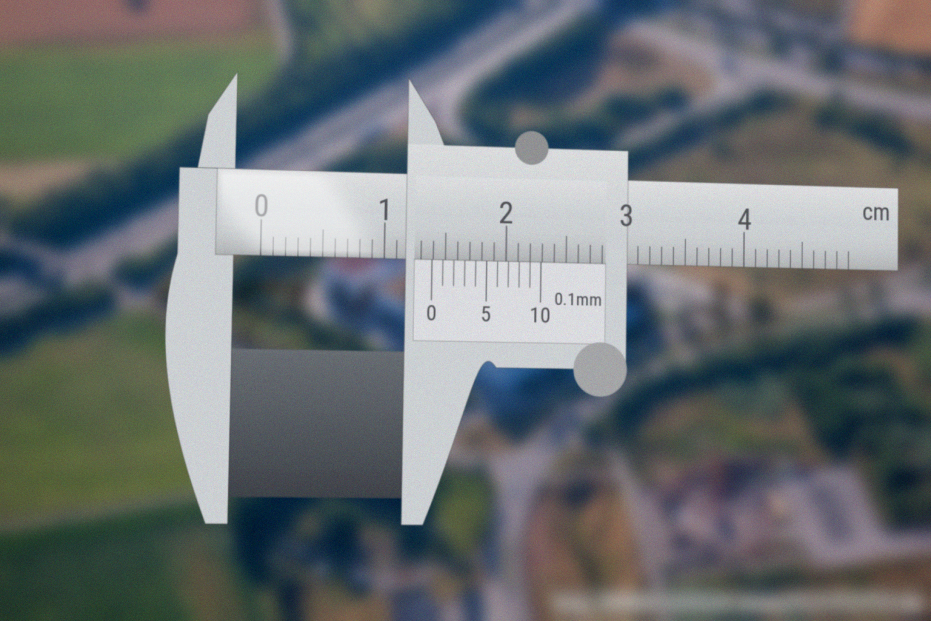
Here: 13.9 mm
